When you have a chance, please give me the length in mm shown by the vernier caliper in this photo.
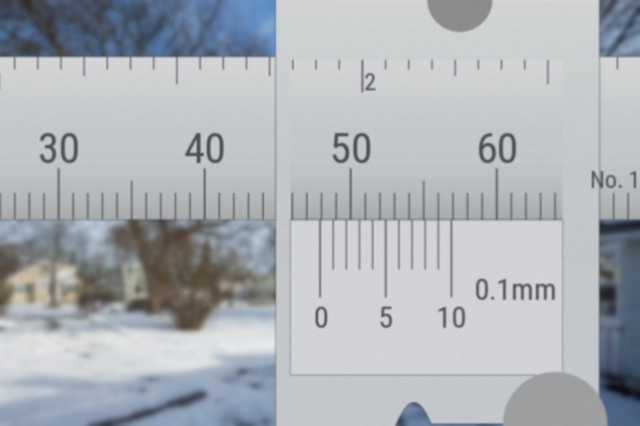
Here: 47.9 mm
